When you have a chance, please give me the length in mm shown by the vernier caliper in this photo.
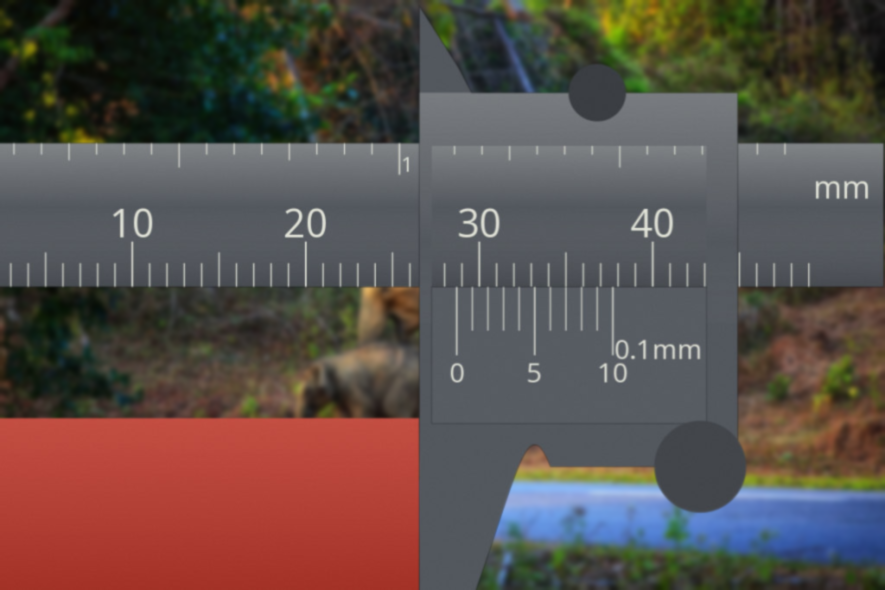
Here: 28.7 mm
